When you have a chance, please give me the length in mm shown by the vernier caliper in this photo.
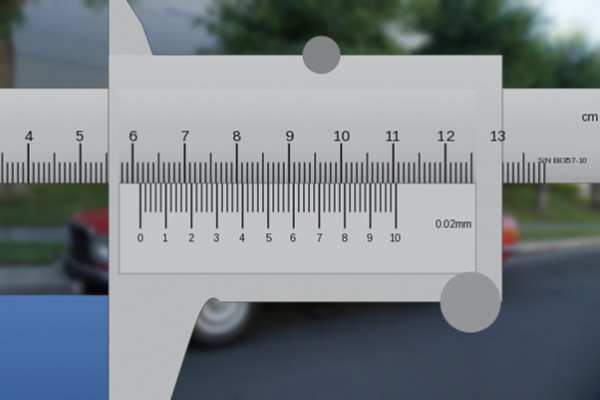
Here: 61.5 mm
